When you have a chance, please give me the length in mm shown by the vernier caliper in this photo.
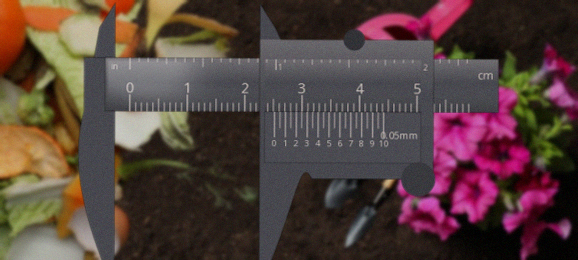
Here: 25.2 mm
